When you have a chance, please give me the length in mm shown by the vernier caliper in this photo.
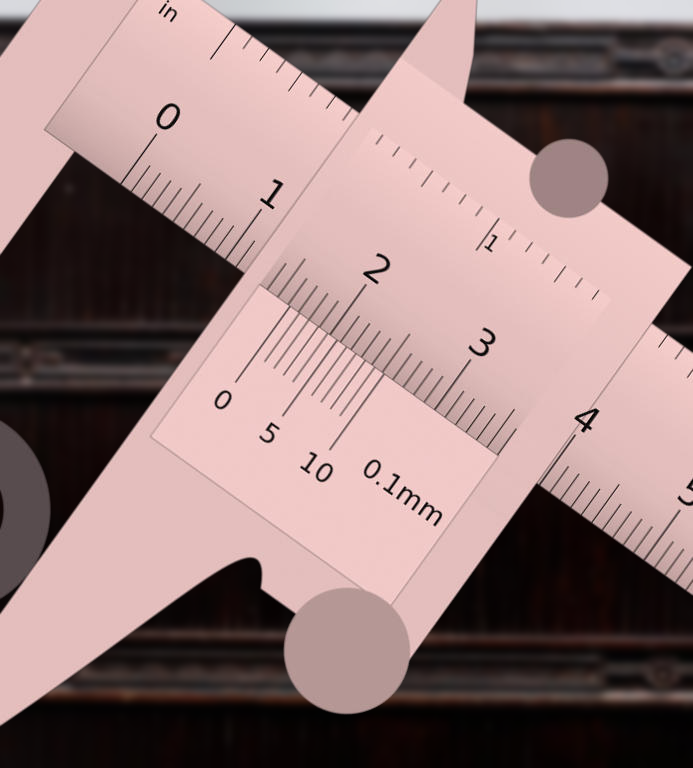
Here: 16.2 mm
